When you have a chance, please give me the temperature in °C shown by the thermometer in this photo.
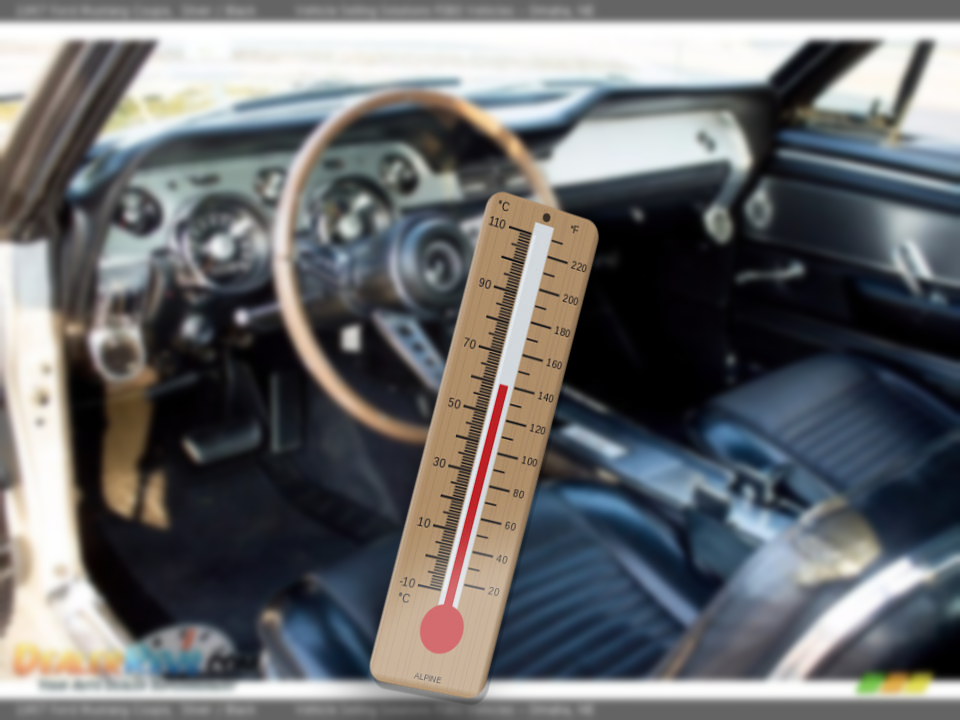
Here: 60 °C
